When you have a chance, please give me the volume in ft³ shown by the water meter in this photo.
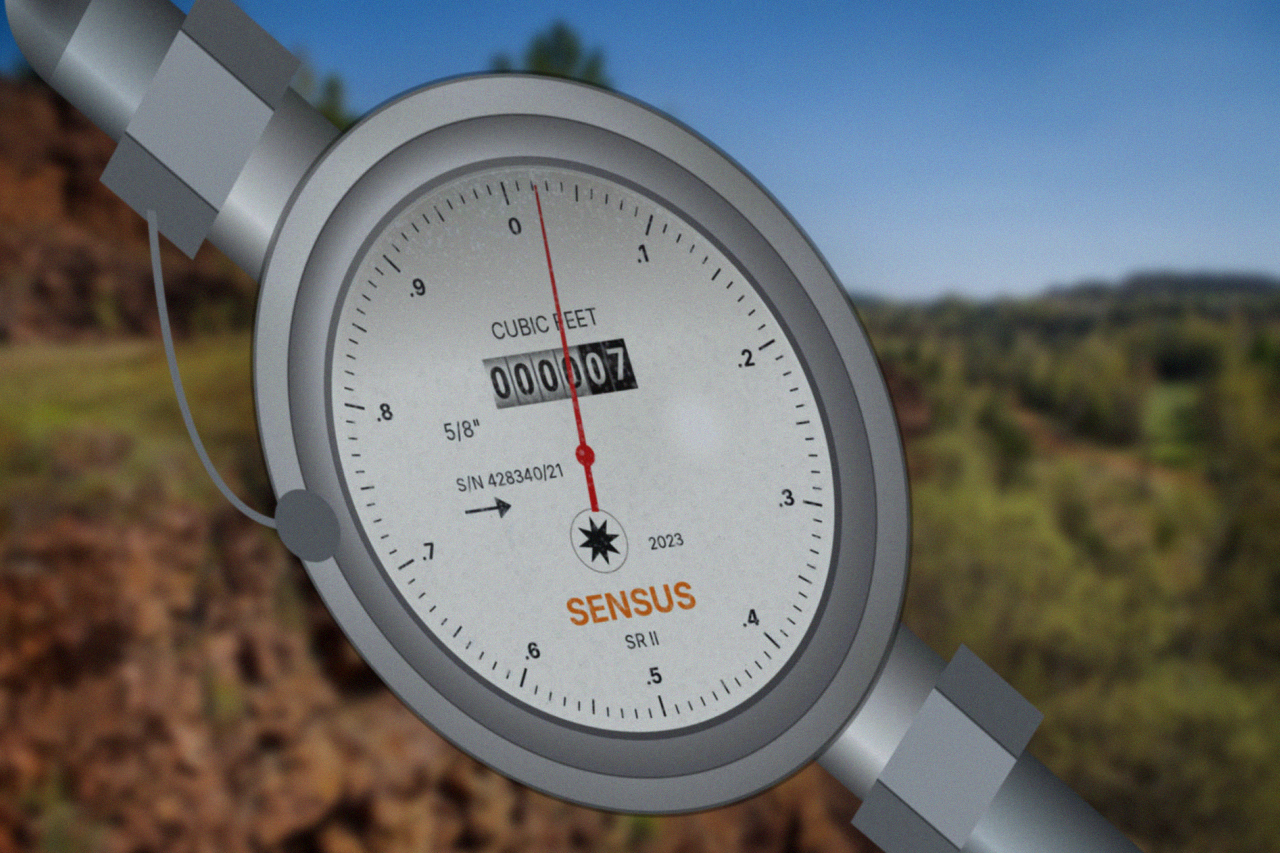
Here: 7.02 ft³
